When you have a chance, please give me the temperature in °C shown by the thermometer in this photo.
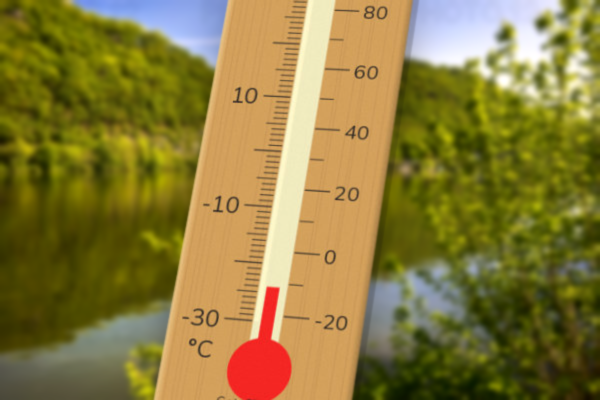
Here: -24 °C
